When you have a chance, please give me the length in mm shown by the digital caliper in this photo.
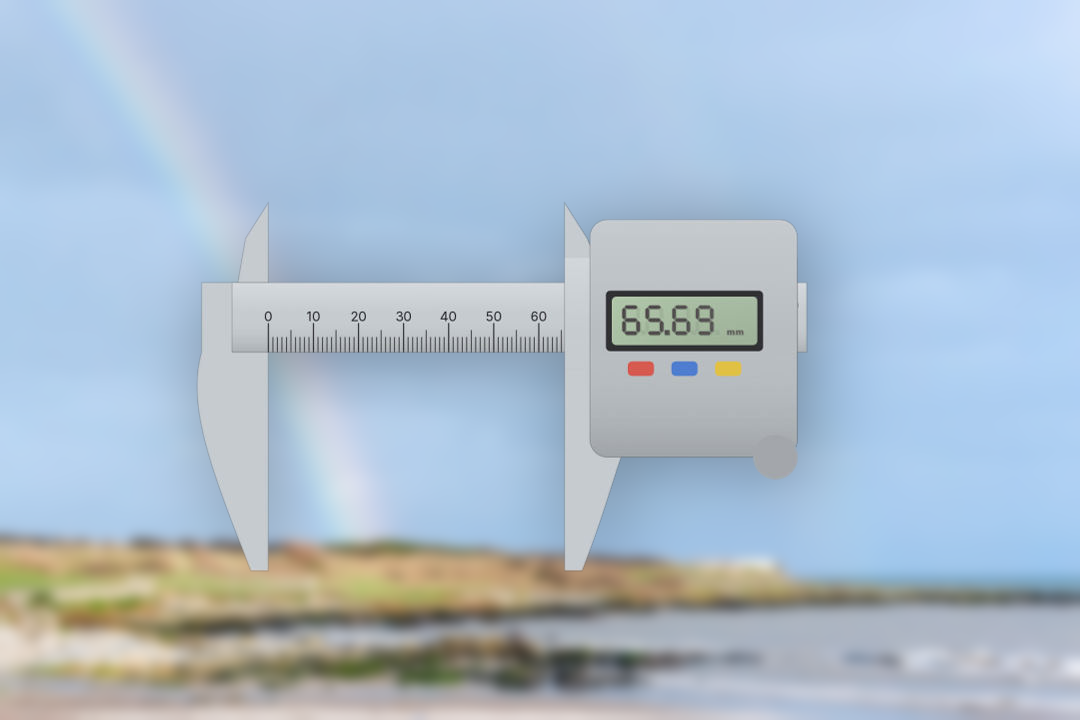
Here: 65.69 mm
